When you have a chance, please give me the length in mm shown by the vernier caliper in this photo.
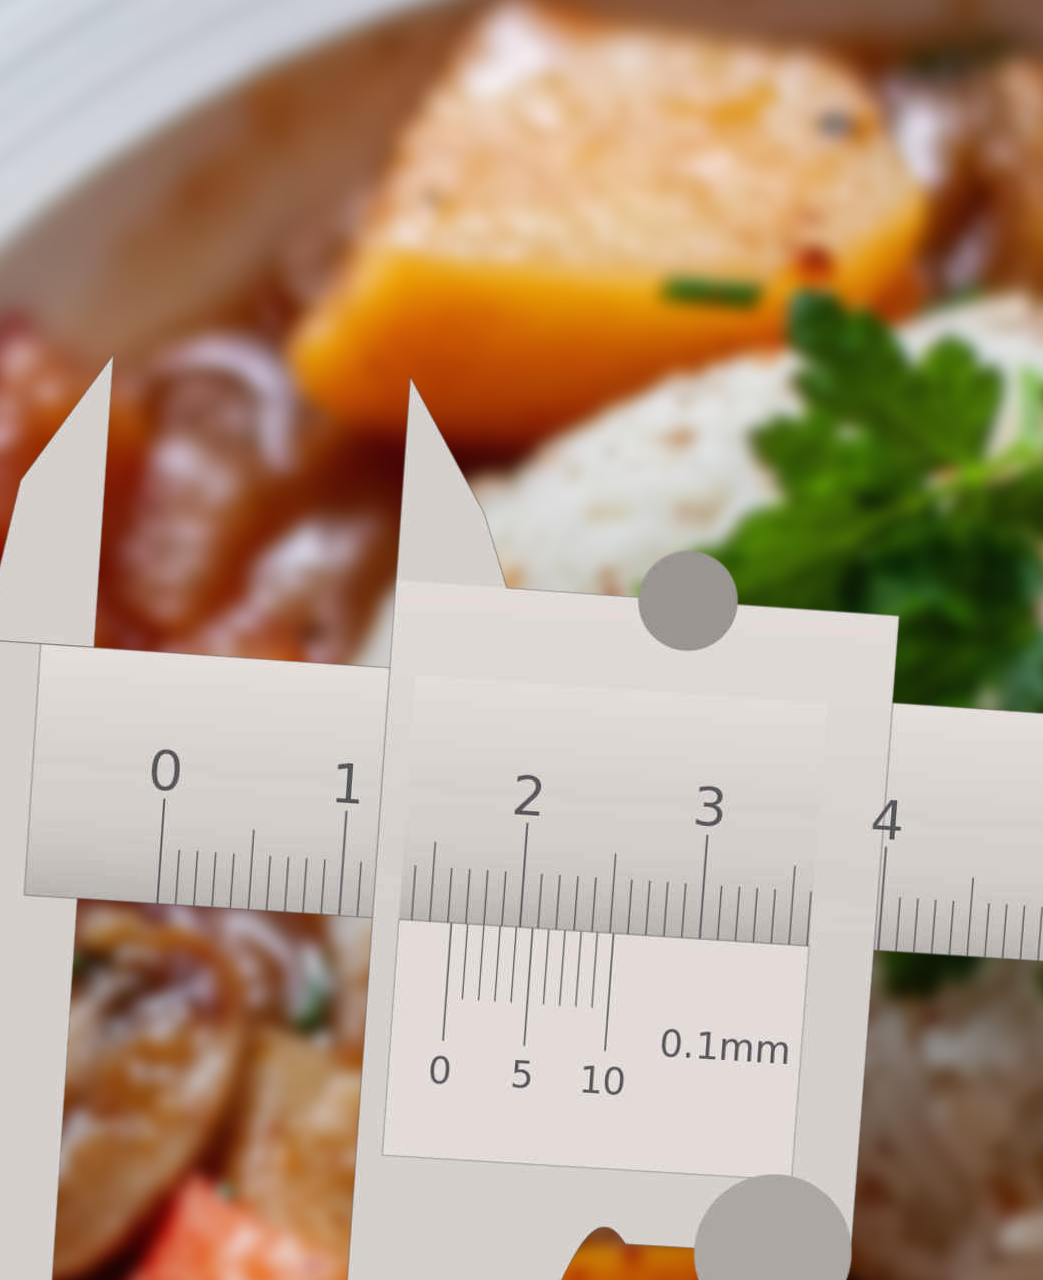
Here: 16.2 mm
